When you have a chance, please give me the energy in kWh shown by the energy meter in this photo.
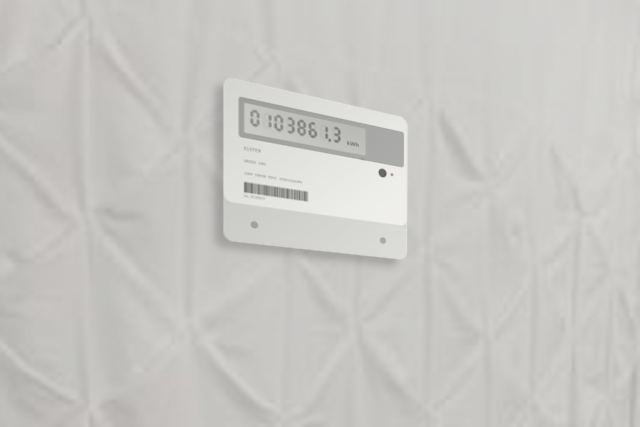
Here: 103861.3 kWh
